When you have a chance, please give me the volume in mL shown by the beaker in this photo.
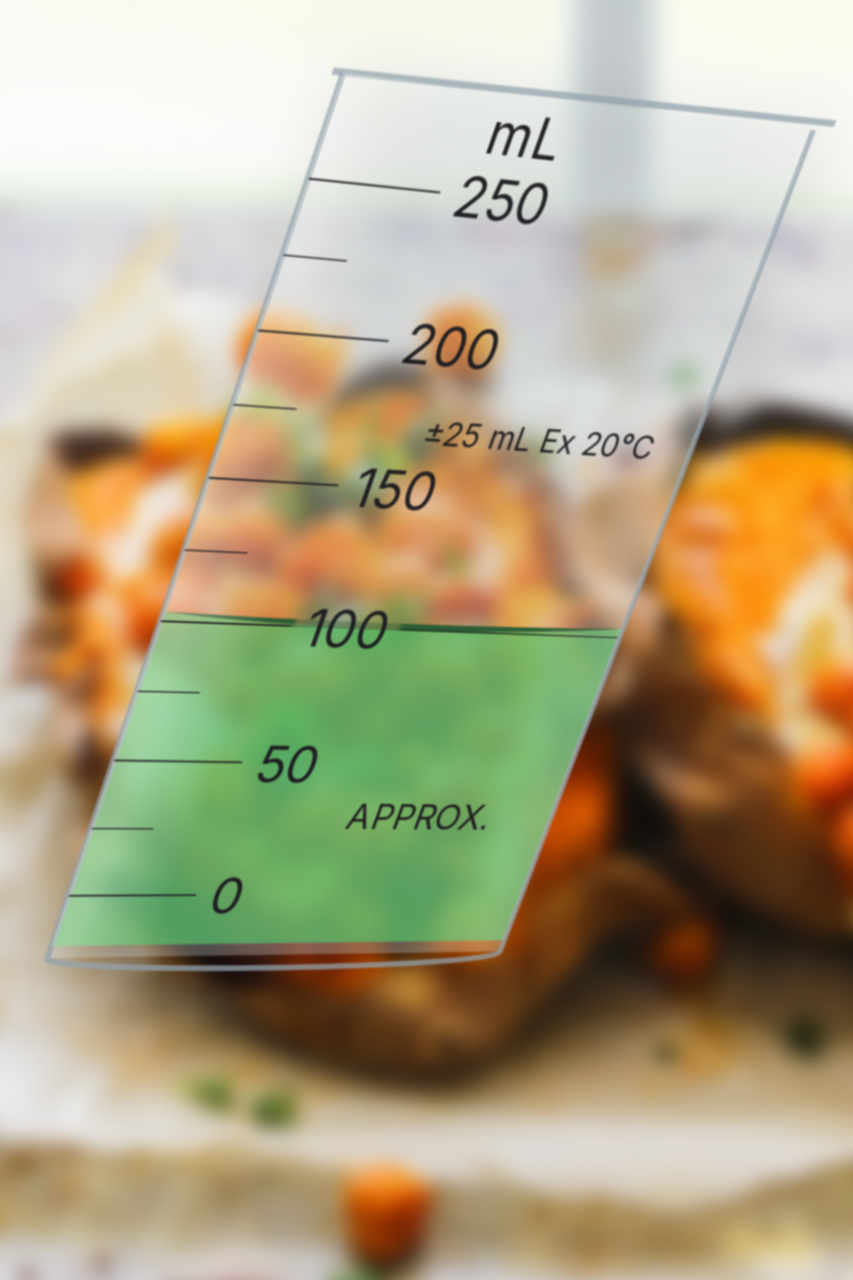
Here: 100 mL
